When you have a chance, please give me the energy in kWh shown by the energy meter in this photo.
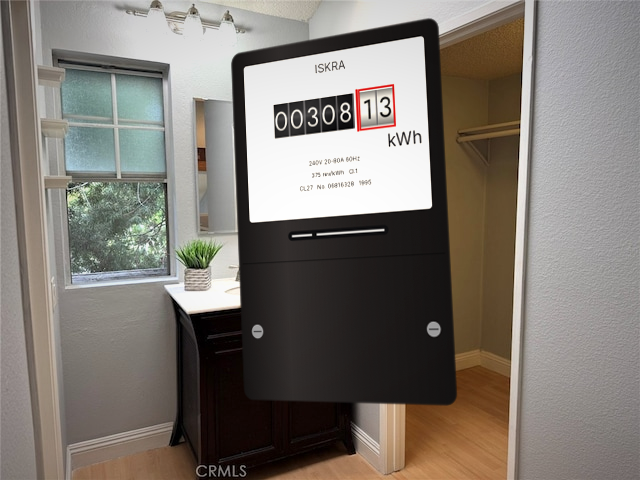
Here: 308.13 kWh
